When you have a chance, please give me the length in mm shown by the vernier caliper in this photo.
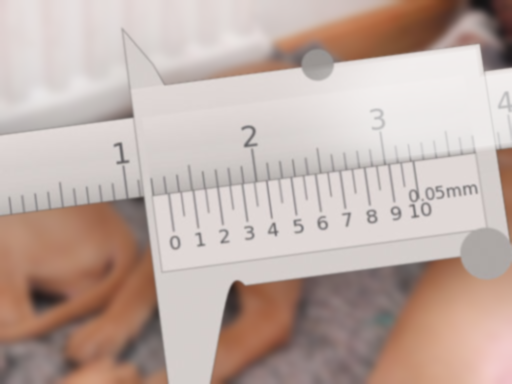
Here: 13.2 mm
